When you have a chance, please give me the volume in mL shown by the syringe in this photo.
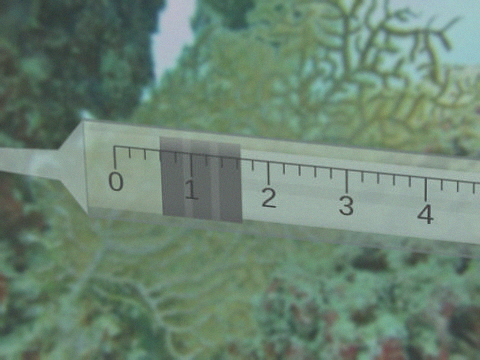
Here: 0.6 mL
